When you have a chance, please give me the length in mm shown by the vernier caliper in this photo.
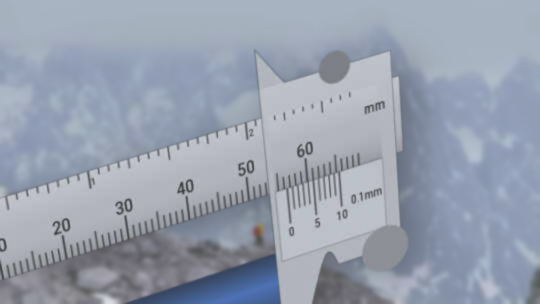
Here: 56.5 mm
